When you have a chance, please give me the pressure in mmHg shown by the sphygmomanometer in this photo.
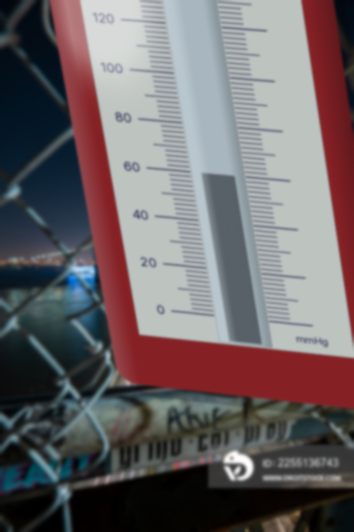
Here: 60 mmHg
